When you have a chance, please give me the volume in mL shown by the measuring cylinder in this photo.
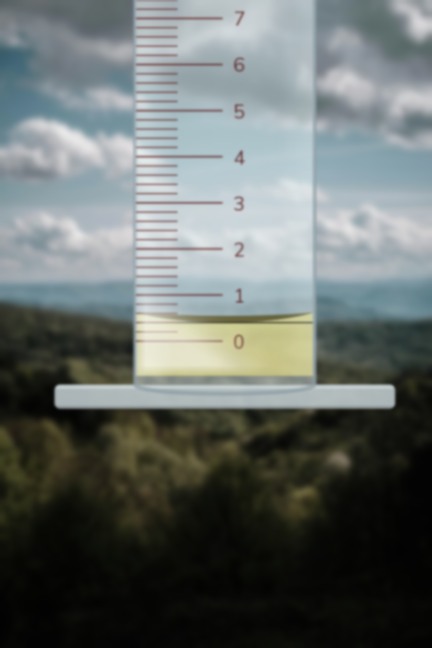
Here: 0.4 mL
